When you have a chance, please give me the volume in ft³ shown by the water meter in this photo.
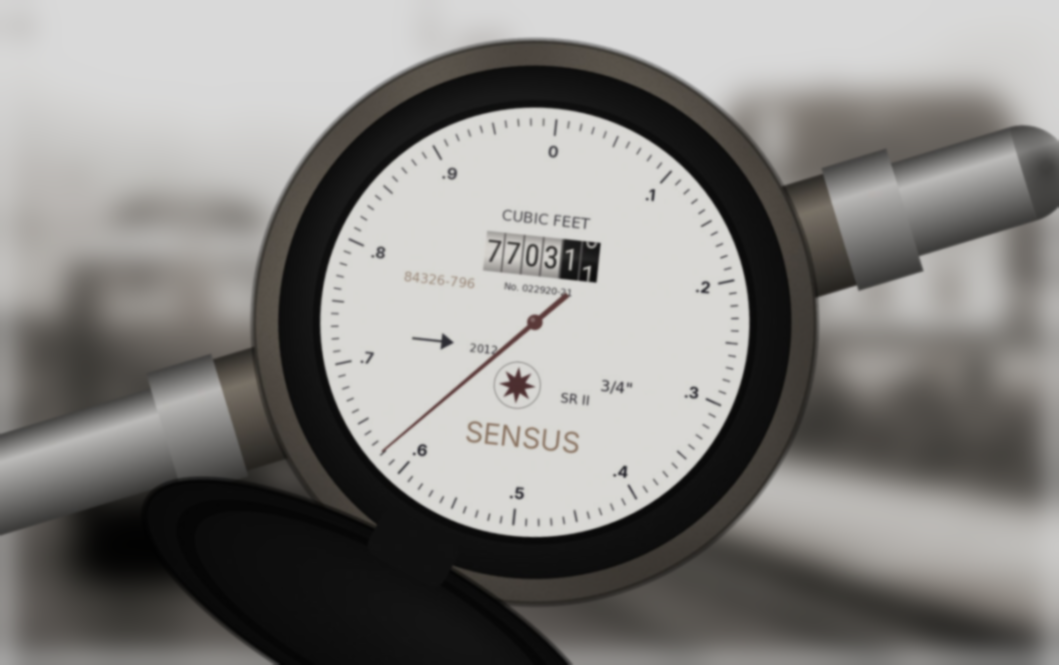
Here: 770310.62 ft³
